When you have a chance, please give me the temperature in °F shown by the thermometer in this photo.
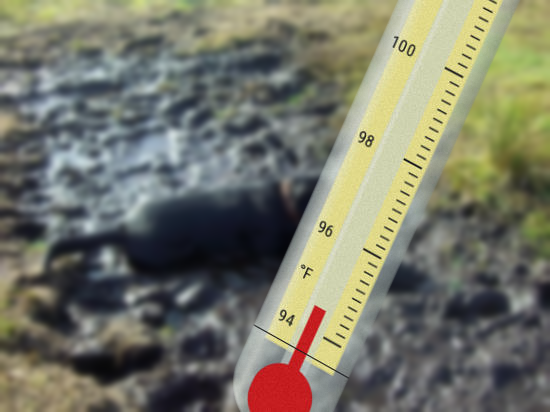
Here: 94.5 °F
